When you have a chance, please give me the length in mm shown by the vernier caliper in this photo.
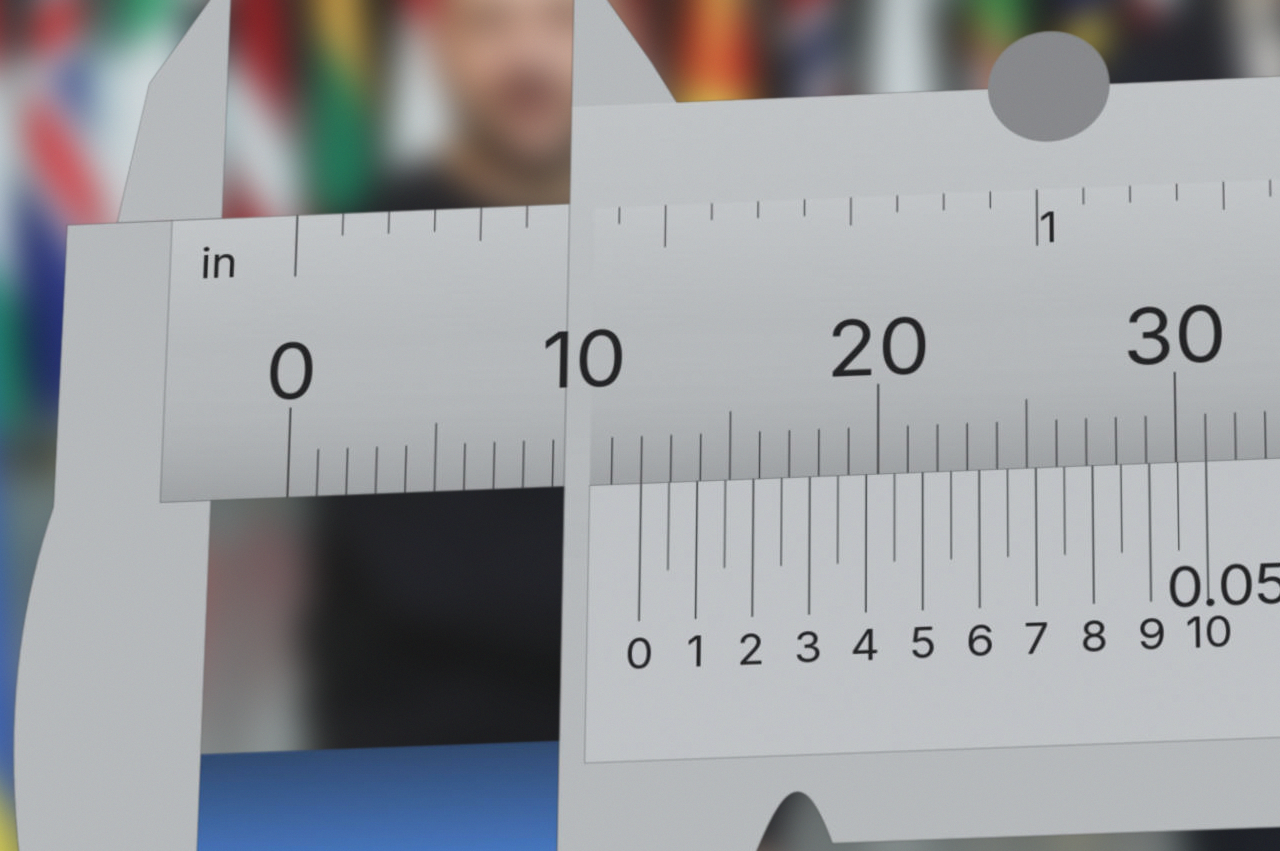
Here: 12.00 mm
